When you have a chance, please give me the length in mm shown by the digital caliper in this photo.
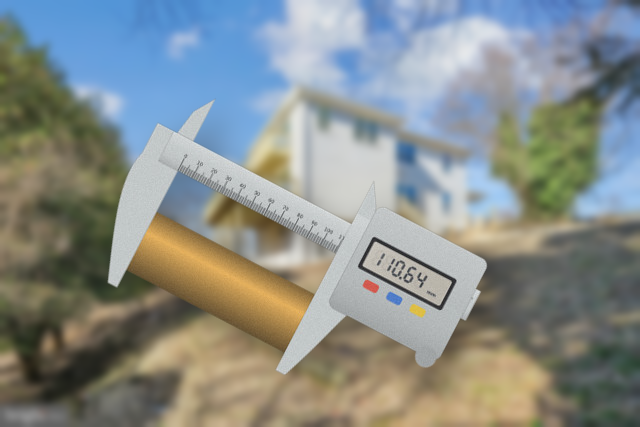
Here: 110.64 mm
